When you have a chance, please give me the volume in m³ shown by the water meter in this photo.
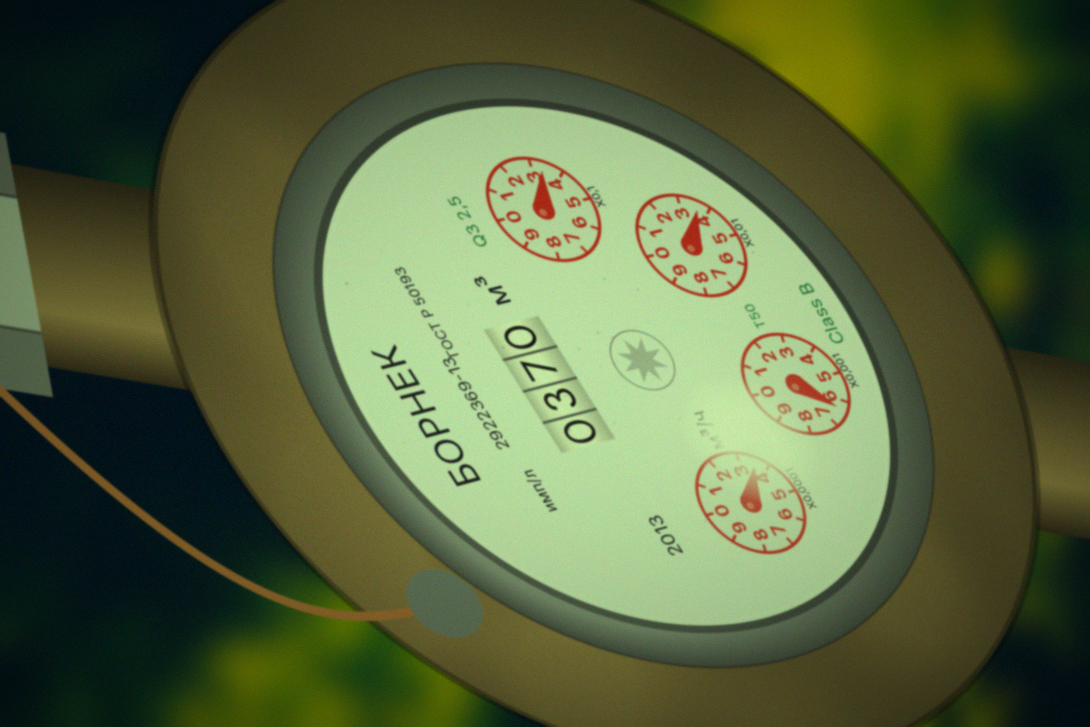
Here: 370.3363 m³
